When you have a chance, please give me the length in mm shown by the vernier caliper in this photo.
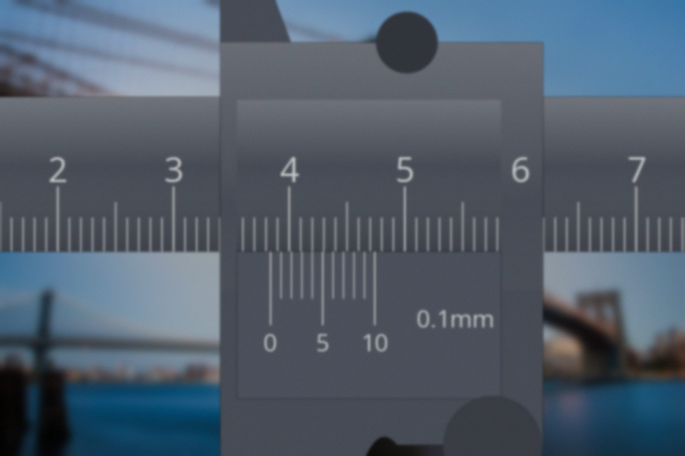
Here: 38.4 mm
